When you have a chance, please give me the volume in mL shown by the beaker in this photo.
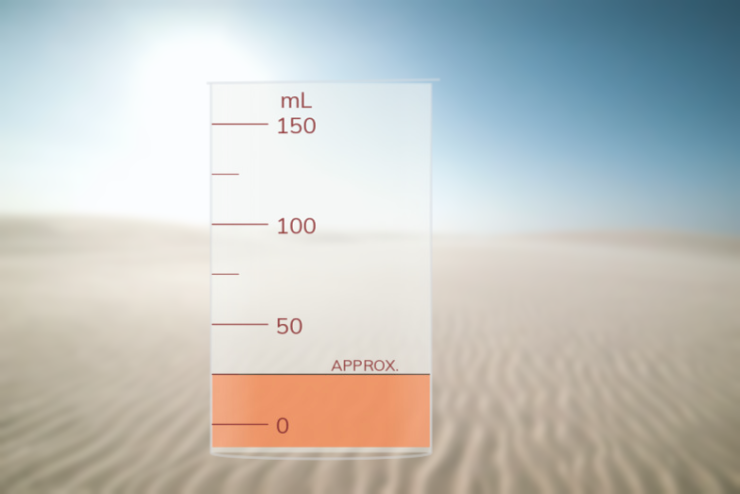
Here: 25 mL
